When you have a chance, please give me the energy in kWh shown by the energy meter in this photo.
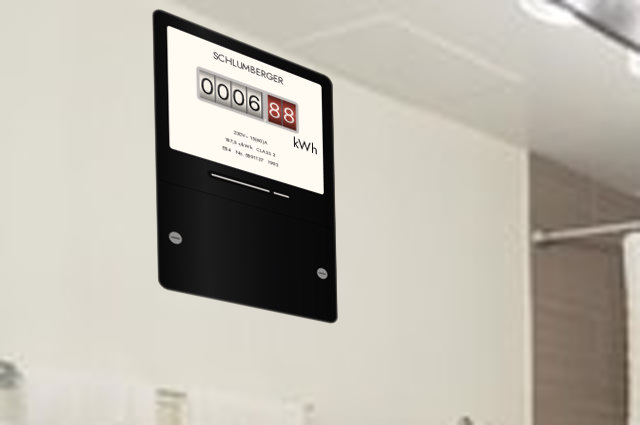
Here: 6.88 kWh
